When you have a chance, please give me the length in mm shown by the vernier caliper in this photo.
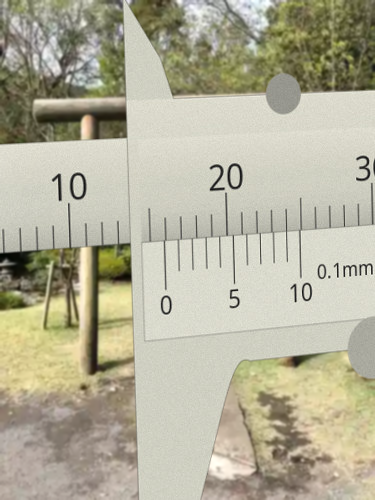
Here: 15.9 mm
